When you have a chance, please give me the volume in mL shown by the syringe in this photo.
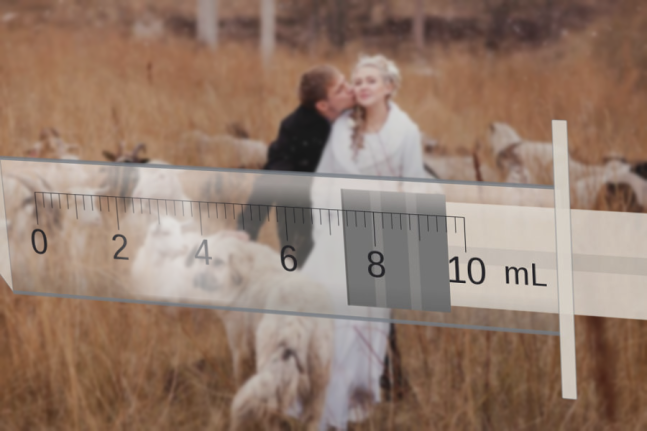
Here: 7.3 mL
